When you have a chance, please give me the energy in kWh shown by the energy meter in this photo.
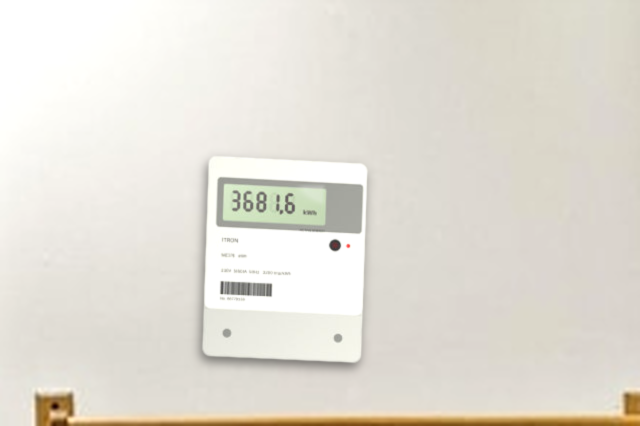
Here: 3681.6 kWh
